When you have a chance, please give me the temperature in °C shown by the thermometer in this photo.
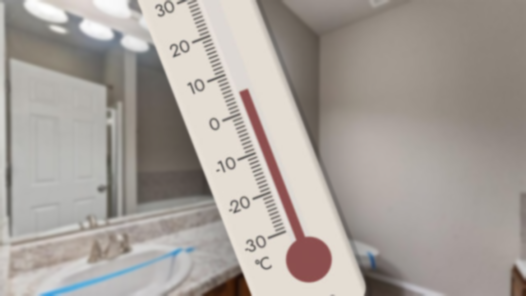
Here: 5 °C
